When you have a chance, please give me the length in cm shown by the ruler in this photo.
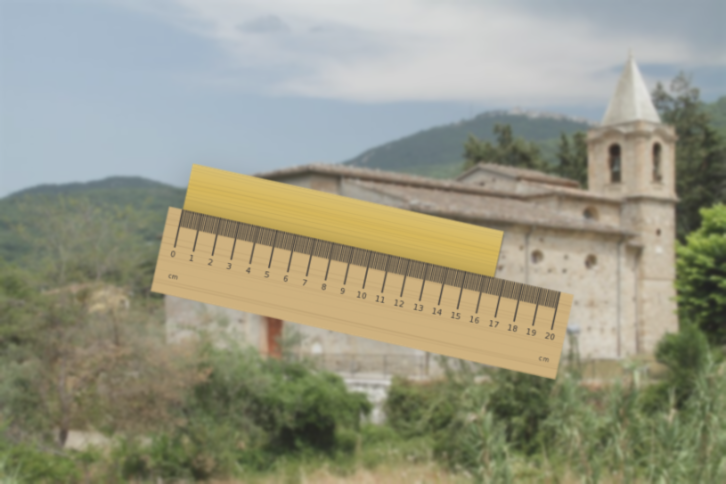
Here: 16.5 cm
